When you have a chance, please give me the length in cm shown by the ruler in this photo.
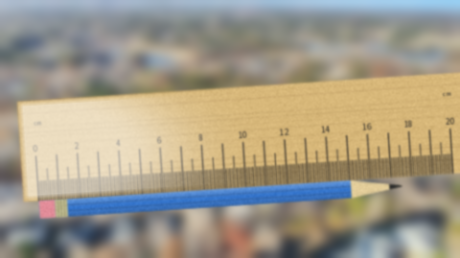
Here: 17.5 cm
